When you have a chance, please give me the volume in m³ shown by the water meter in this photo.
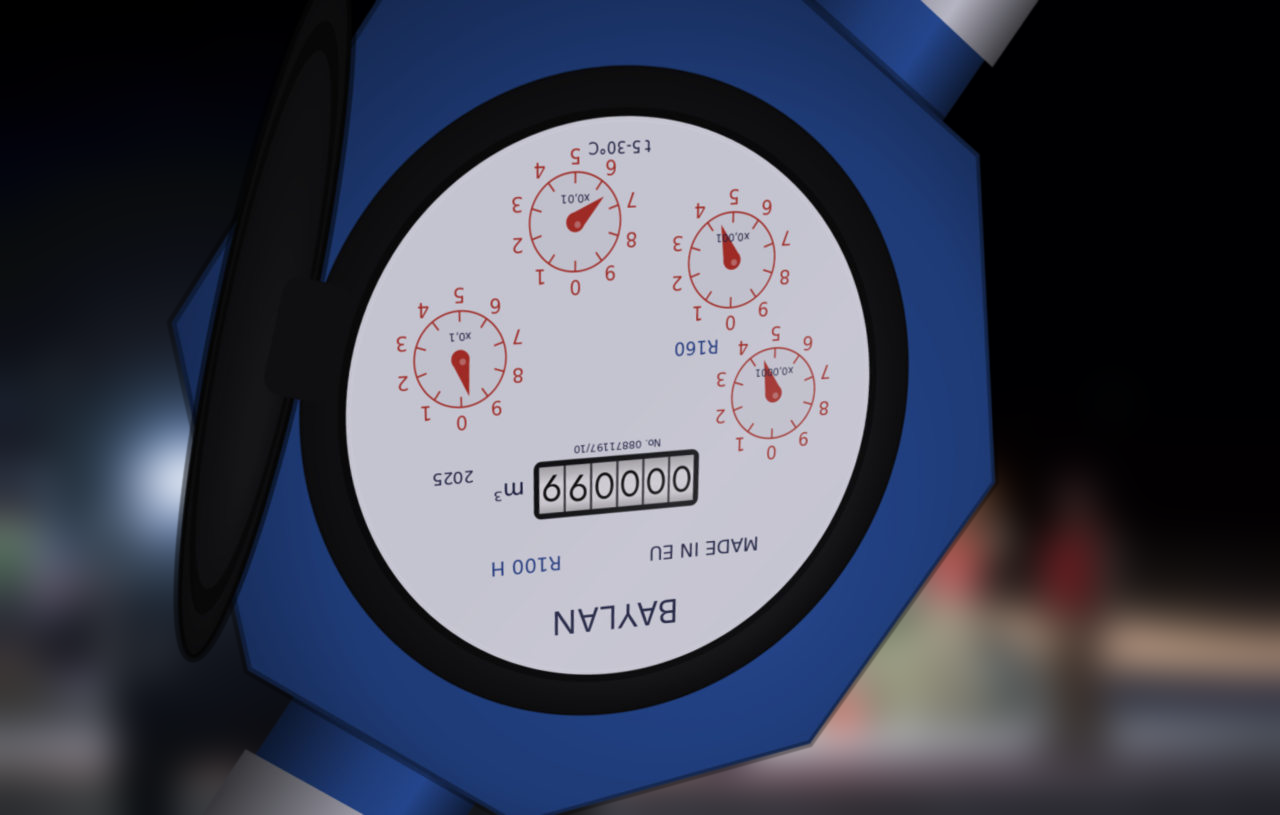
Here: 98.9644 m³
